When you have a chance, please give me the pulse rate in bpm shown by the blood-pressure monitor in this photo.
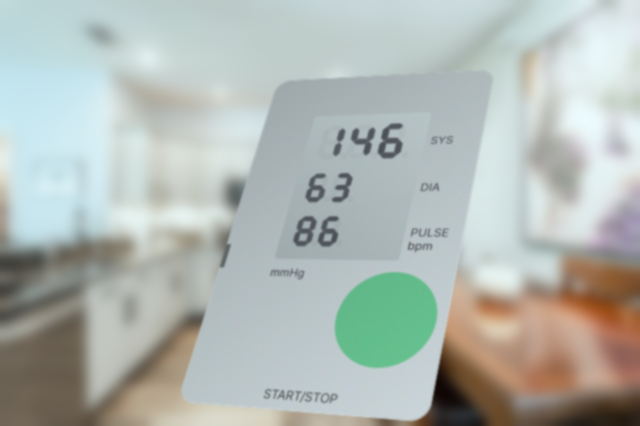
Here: 86 bpm
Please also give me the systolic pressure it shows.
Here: 146 mmHg
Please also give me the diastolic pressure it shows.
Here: 63 mmHg
